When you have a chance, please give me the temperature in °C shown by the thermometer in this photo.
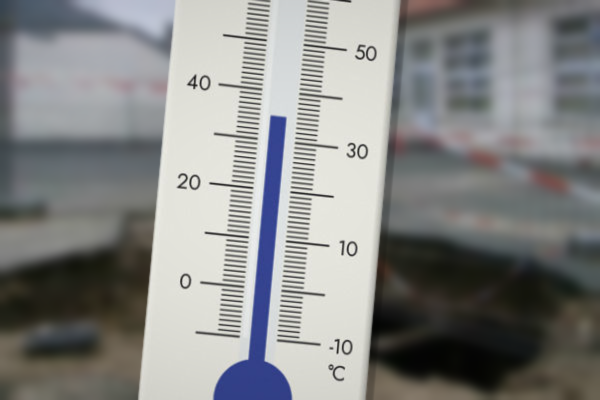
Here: 35 °C
